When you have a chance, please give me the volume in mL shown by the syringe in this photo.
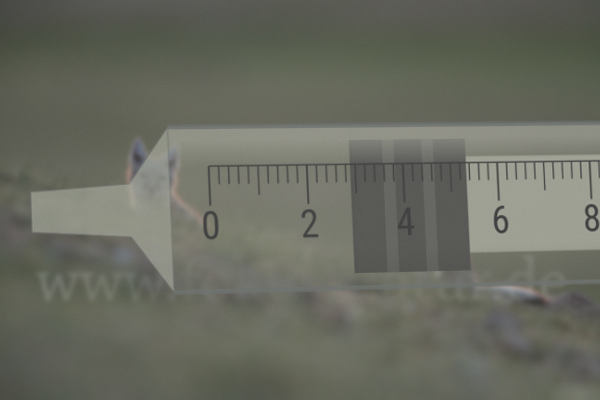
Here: 2.9 mL
